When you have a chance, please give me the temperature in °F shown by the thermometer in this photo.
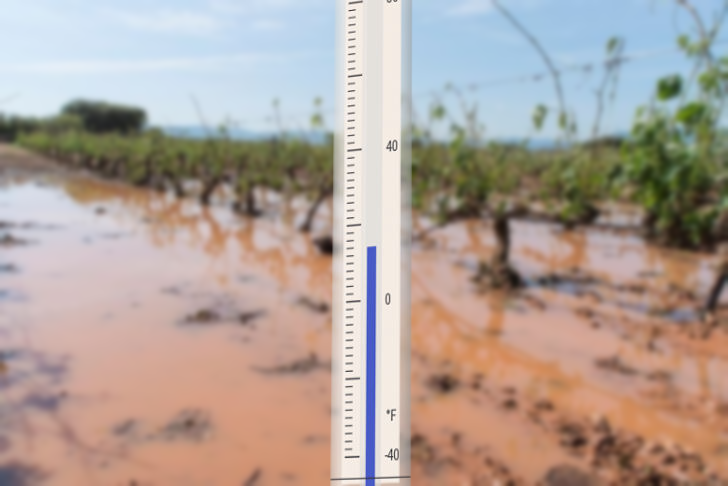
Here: 14 °F
